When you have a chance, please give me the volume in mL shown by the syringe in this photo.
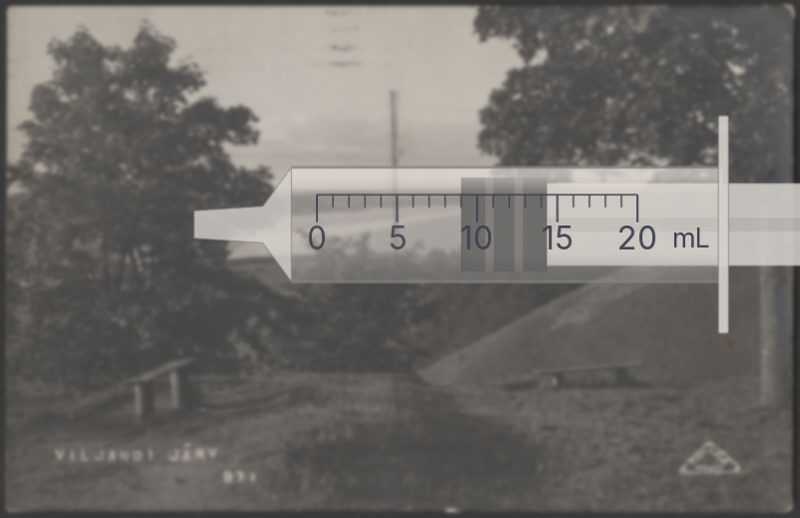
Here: 9 mL
